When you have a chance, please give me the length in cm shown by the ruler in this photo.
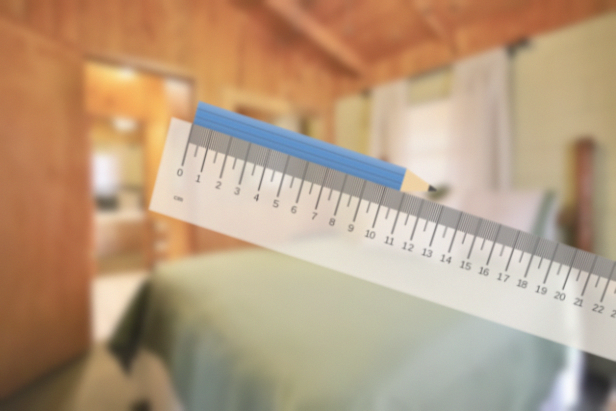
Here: 12.5 cm
